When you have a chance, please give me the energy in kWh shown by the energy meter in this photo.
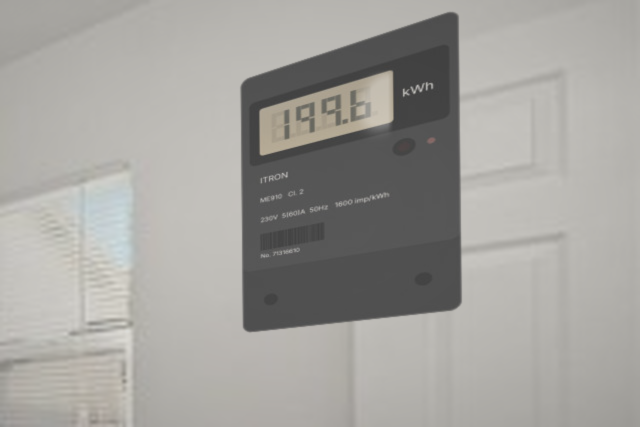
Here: 199.6 kWh
